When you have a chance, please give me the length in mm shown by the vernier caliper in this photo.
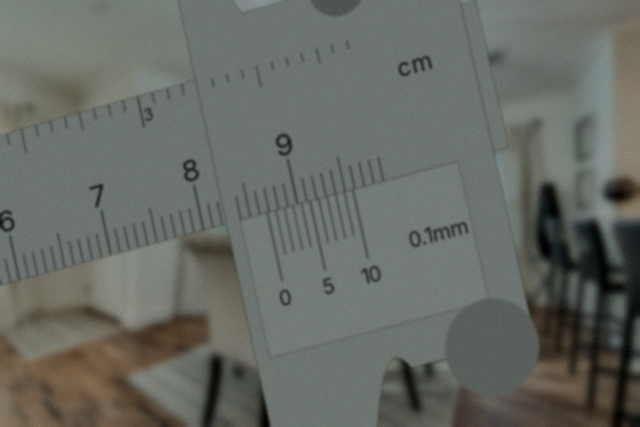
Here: 86.8 mm
